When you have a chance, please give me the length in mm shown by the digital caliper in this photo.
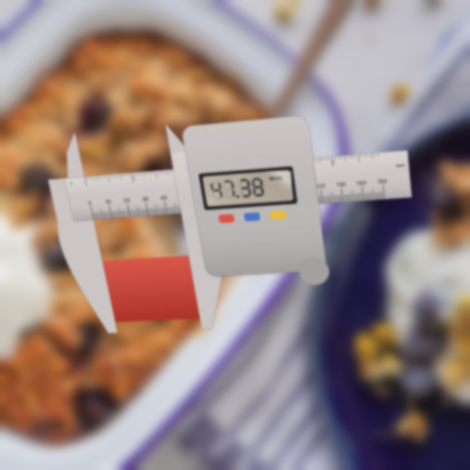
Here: 47.38 mm
